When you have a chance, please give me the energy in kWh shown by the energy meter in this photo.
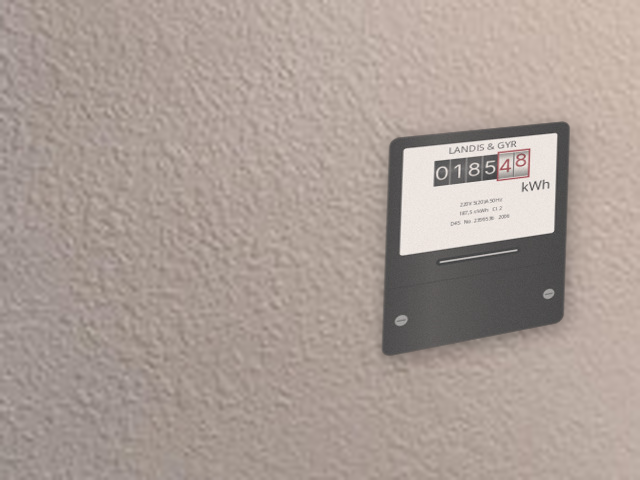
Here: 185.48 kWh
